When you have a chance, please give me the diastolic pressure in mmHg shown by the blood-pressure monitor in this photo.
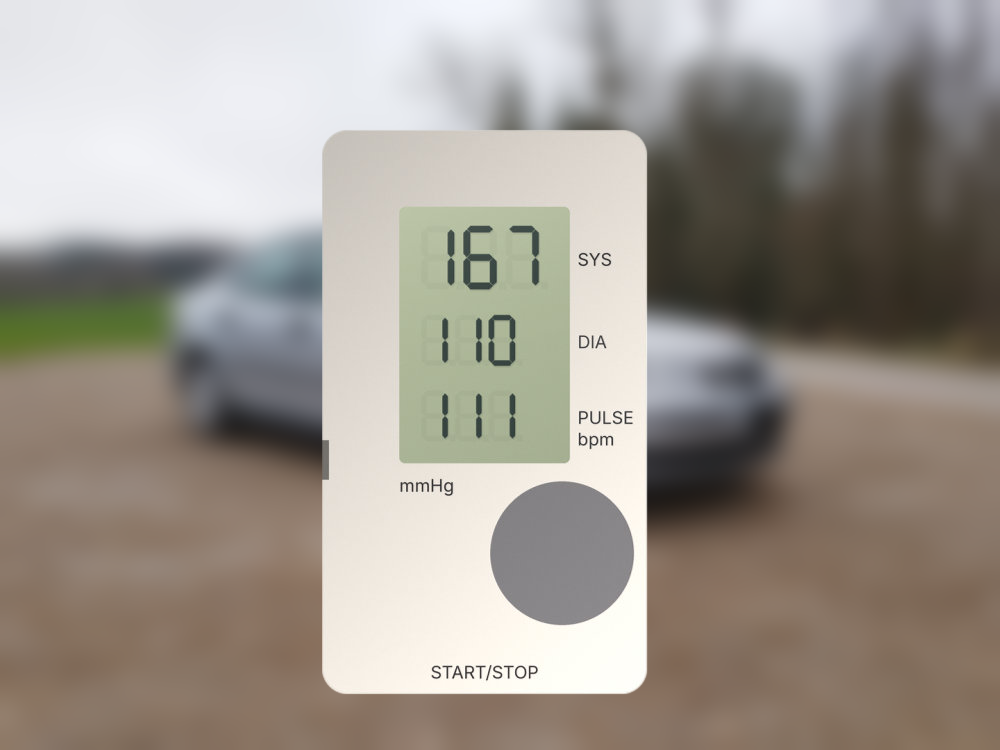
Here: 110 mmHg
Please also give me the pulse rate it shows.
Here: 111 bpm
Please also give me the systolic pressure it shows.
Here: 167 mmHg
